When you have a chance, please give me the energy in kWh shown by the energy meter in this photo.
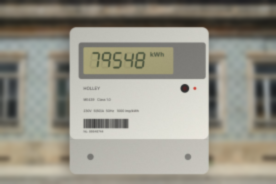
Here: 79548 kWh
